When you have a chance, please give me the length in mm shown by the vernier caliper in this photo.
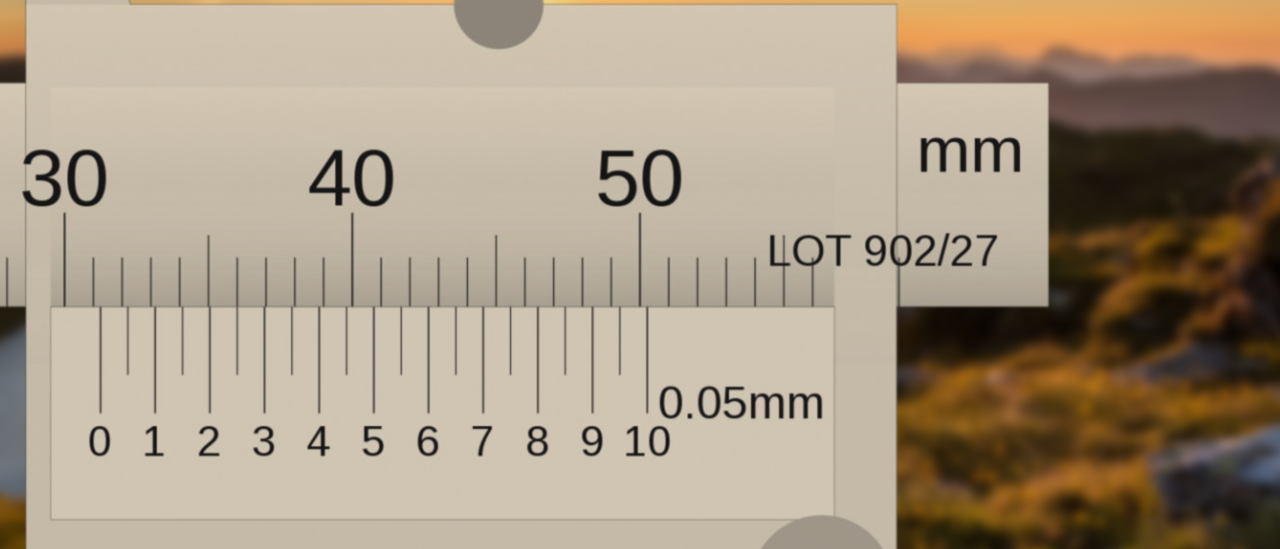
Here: 31.25 mm
